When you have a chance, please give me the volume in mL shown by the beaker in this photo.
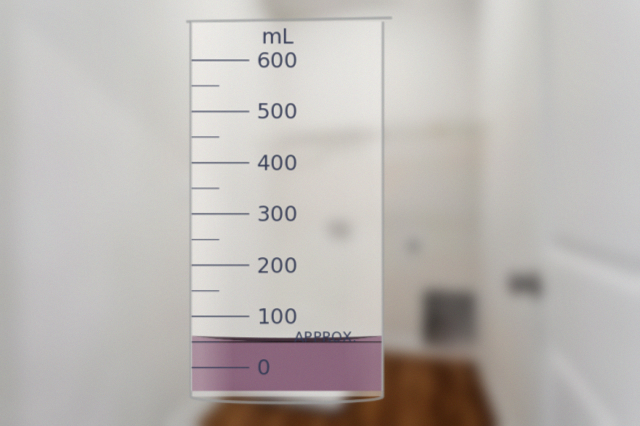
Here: 50 mL
